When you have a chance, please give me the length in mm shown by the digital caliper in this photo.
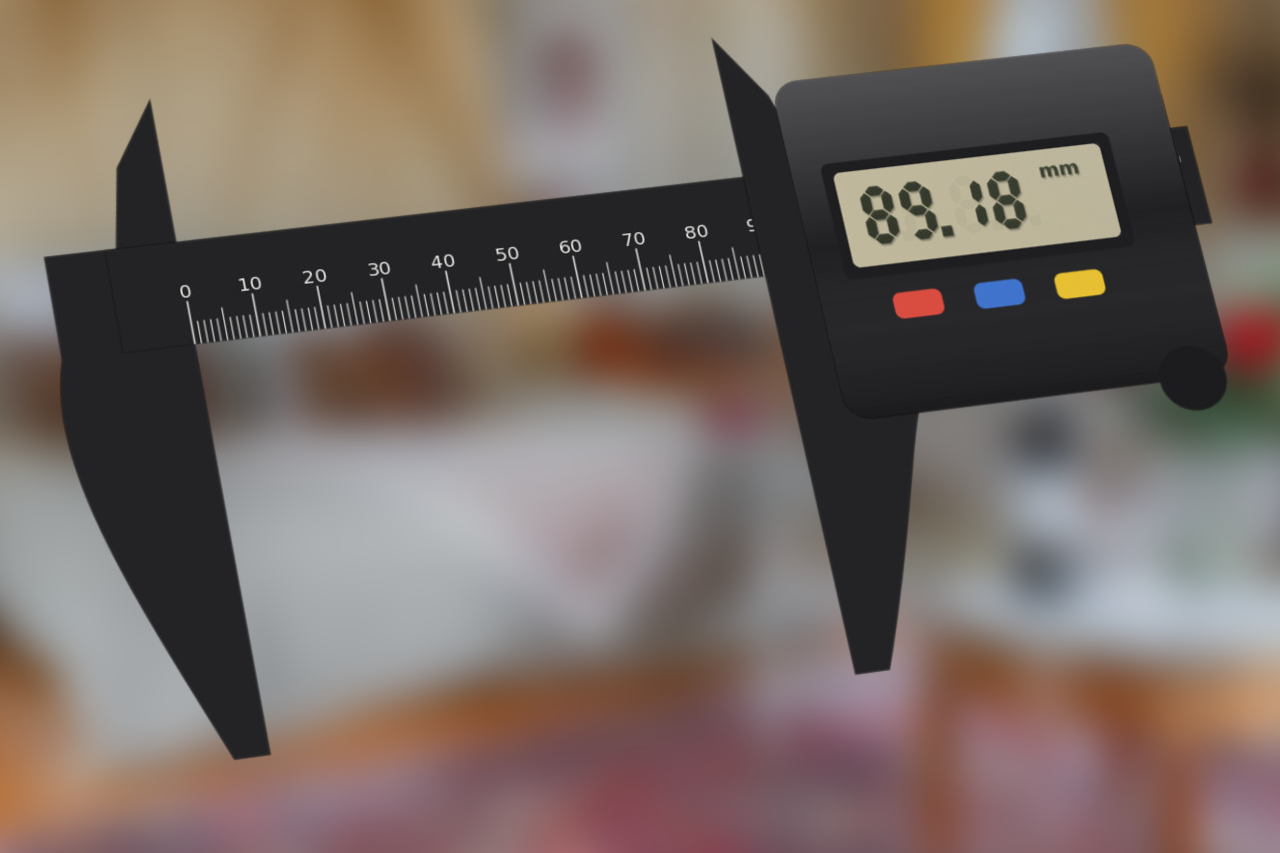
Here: 89.18 mm
